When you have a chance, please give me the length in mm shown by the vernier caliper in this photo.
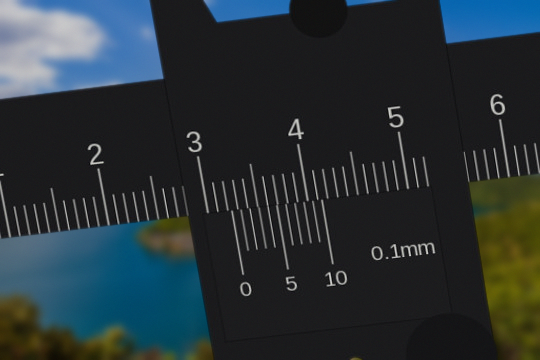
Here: 32.4 mm
